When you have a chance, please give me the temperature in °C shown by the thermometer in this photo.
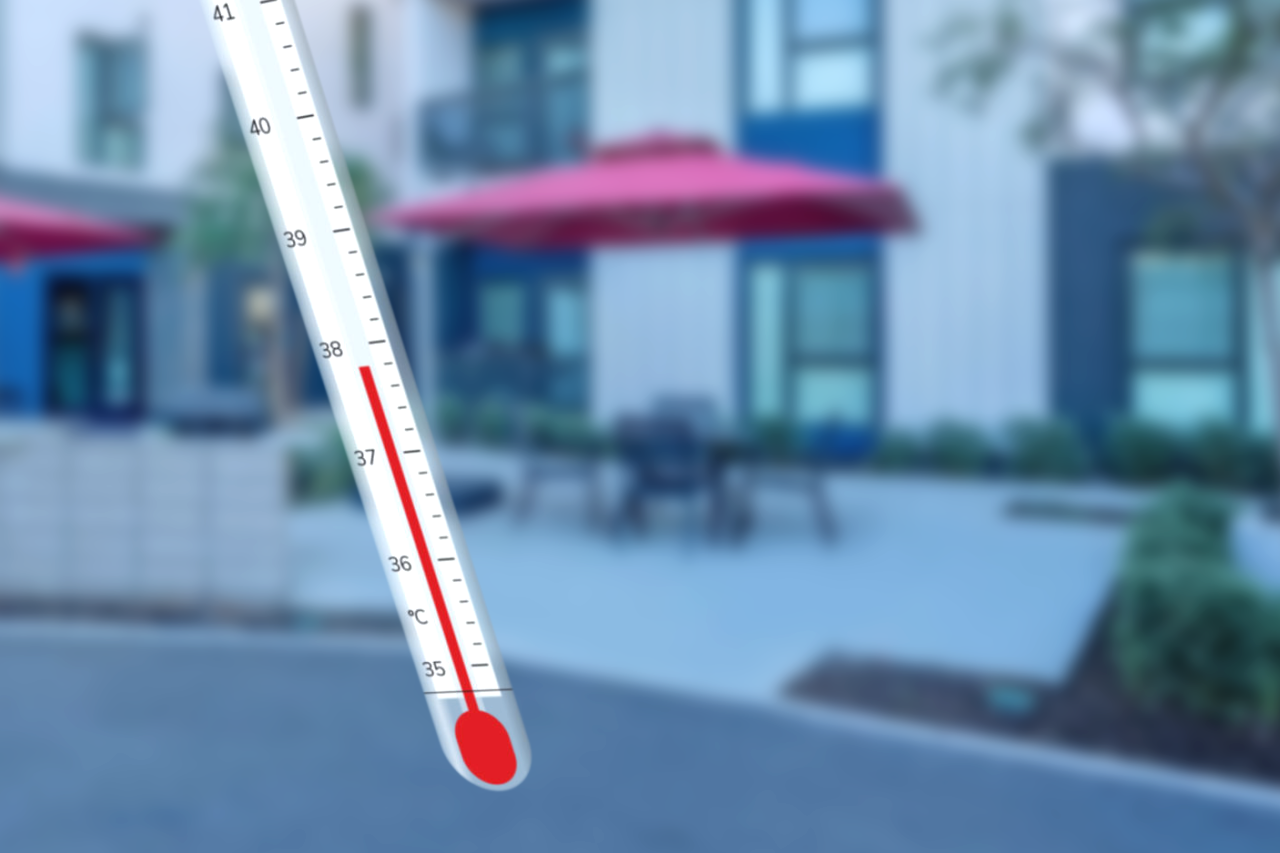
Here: 37.8 °C
